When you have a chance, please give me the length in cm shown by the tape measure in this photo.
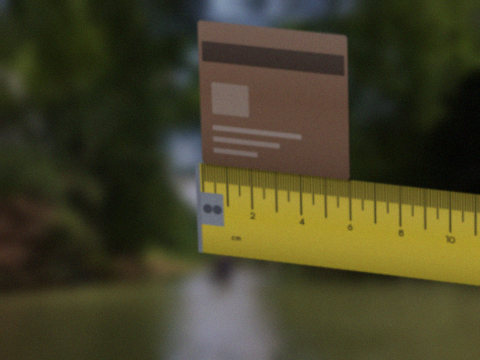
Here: 6 cm
